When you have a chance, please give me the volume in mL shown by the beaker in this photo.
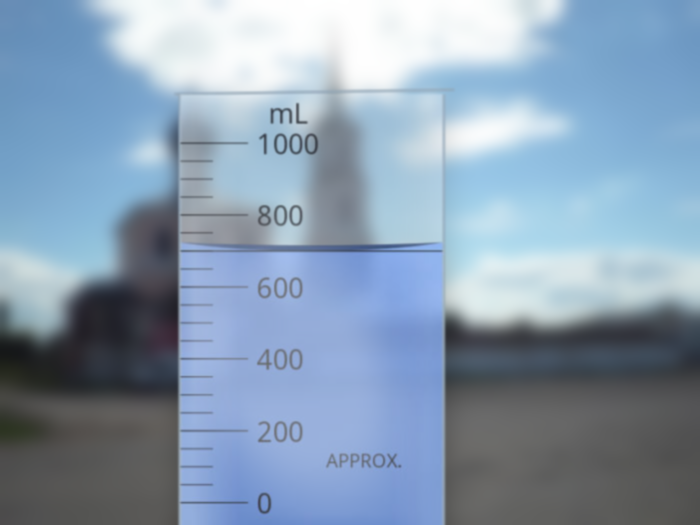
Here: 700 mL
